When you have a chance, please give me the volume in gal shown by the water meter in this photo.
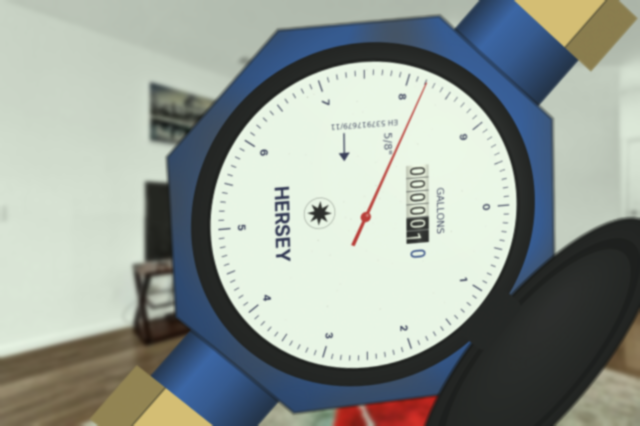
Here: 8.2 gal
